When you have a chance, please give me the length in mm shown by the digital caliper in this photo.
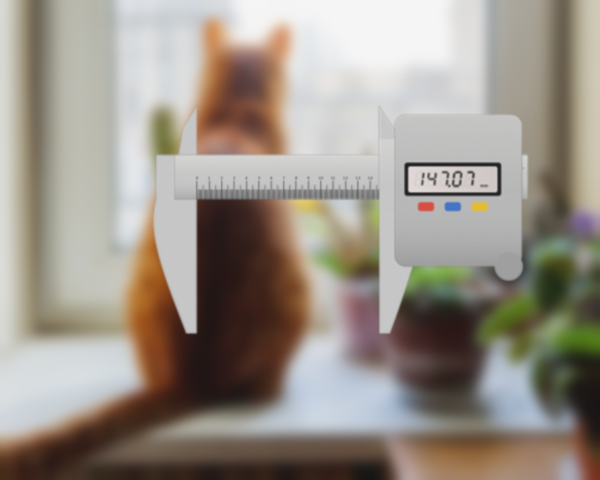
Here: 147.07 mm
